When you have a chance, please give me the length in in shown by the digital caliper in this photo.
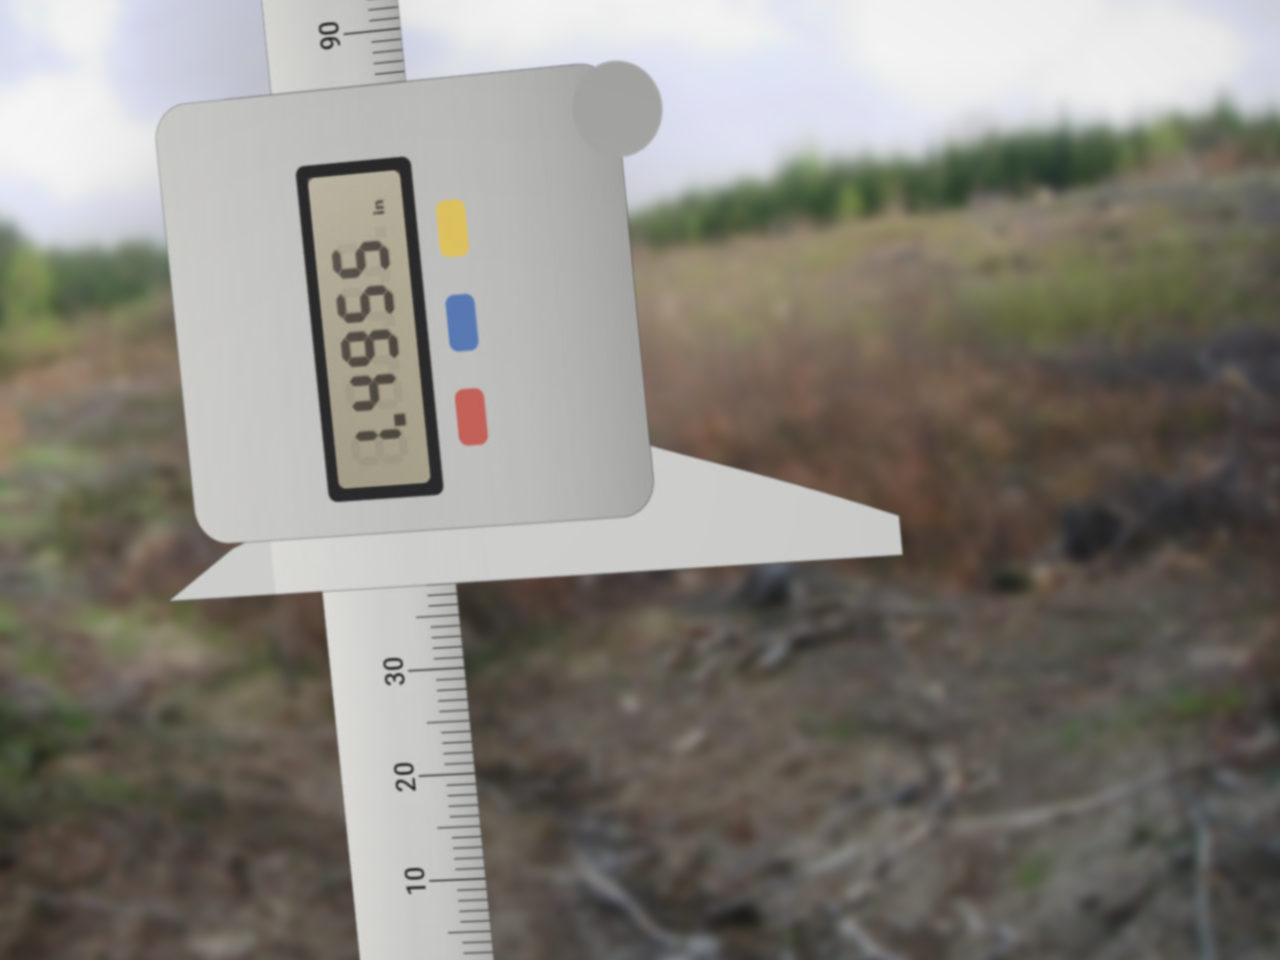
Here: 1.4955 in
